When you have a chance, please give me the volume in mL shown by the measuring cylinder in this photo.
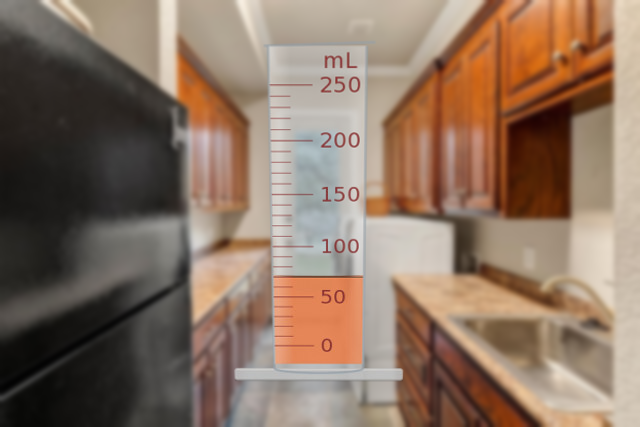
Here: 70 mL
